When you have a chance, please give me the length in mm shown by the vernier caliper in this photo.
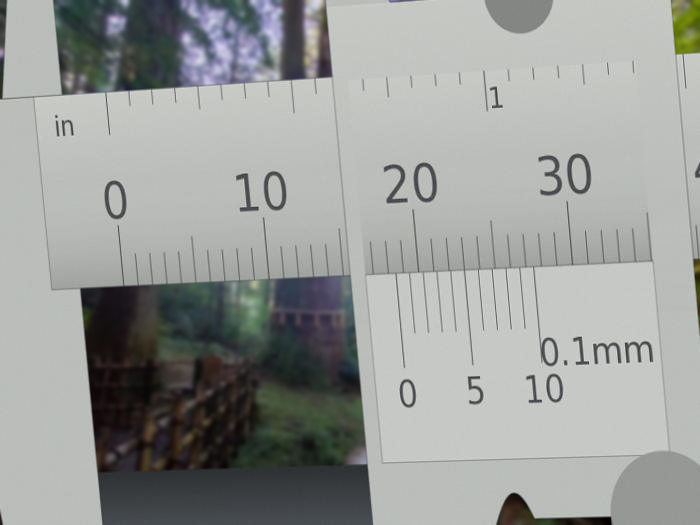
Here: 18.5 mm
